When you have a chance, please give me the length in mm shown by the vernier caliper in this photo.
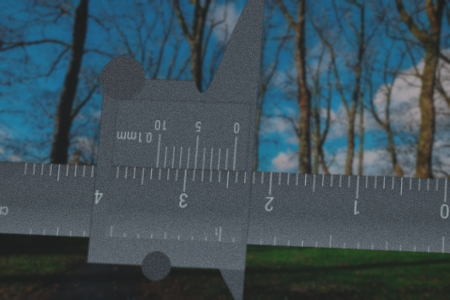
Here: 24.4 mm
